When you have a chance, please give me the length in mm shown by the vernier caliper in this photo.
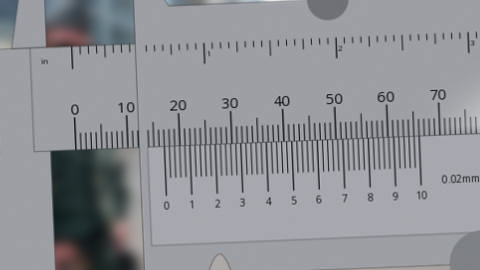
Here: 17.0 mm
